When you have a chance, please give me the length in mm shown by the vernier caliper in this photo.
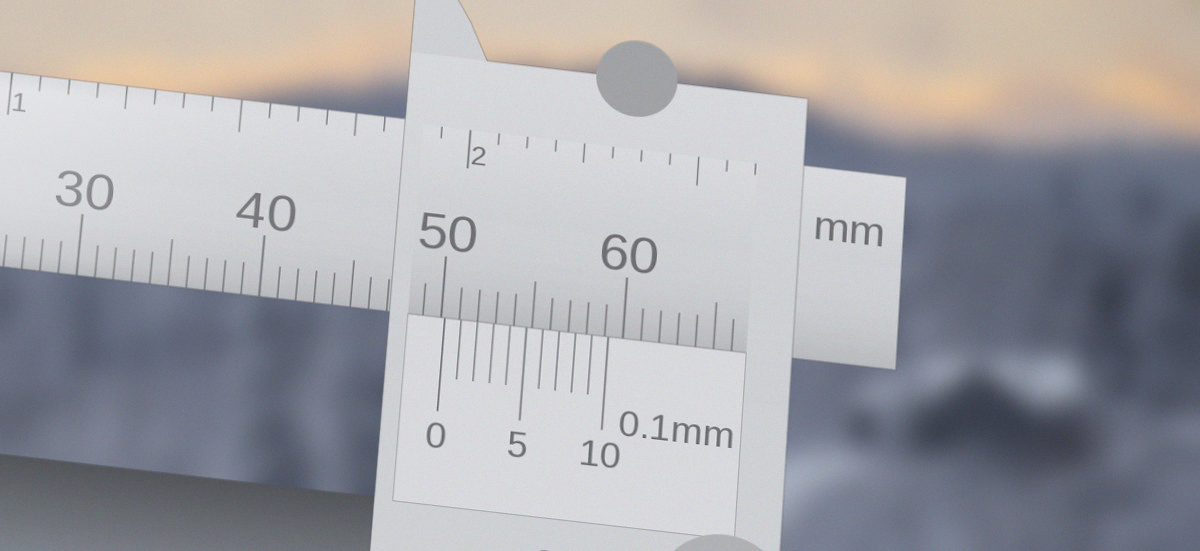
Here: 50.2 mm
